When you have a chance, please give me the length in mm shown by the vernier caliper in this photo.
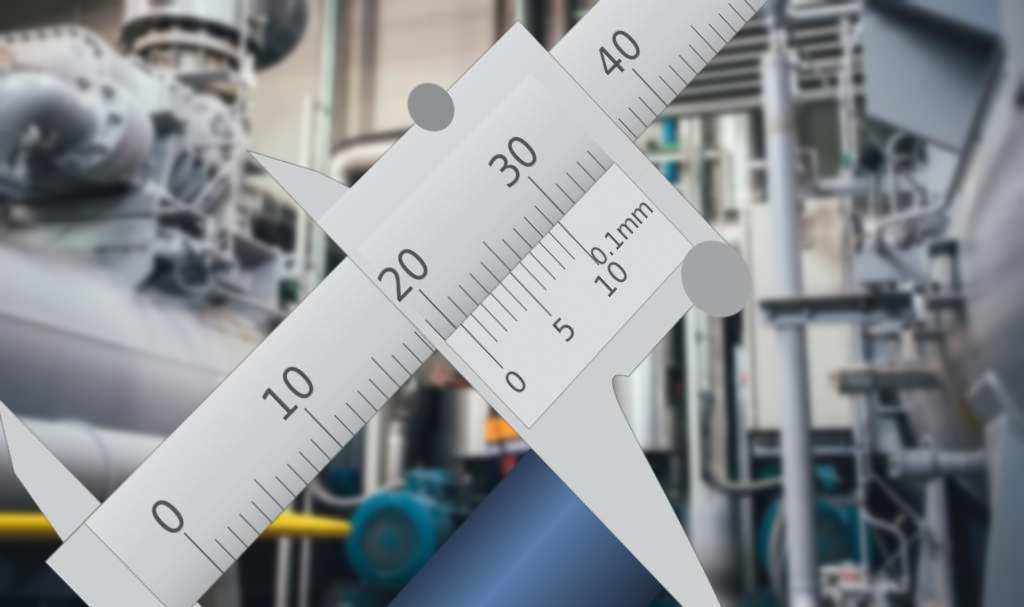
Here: 20.4 mm
